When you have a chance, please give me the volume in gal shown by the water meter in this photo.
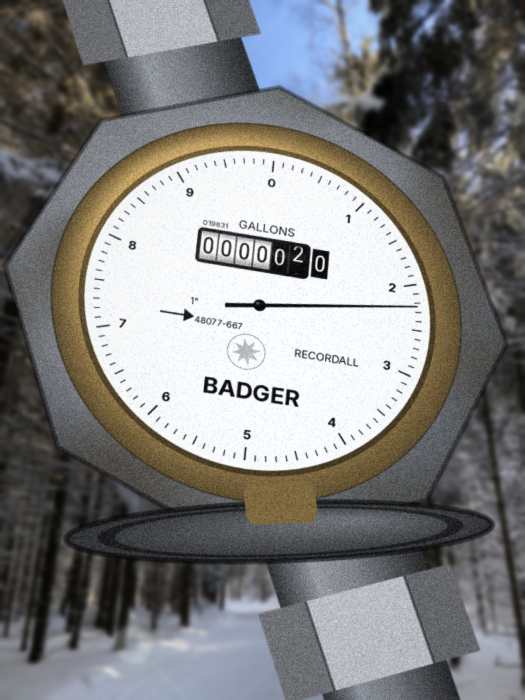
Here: 22.2 gal
